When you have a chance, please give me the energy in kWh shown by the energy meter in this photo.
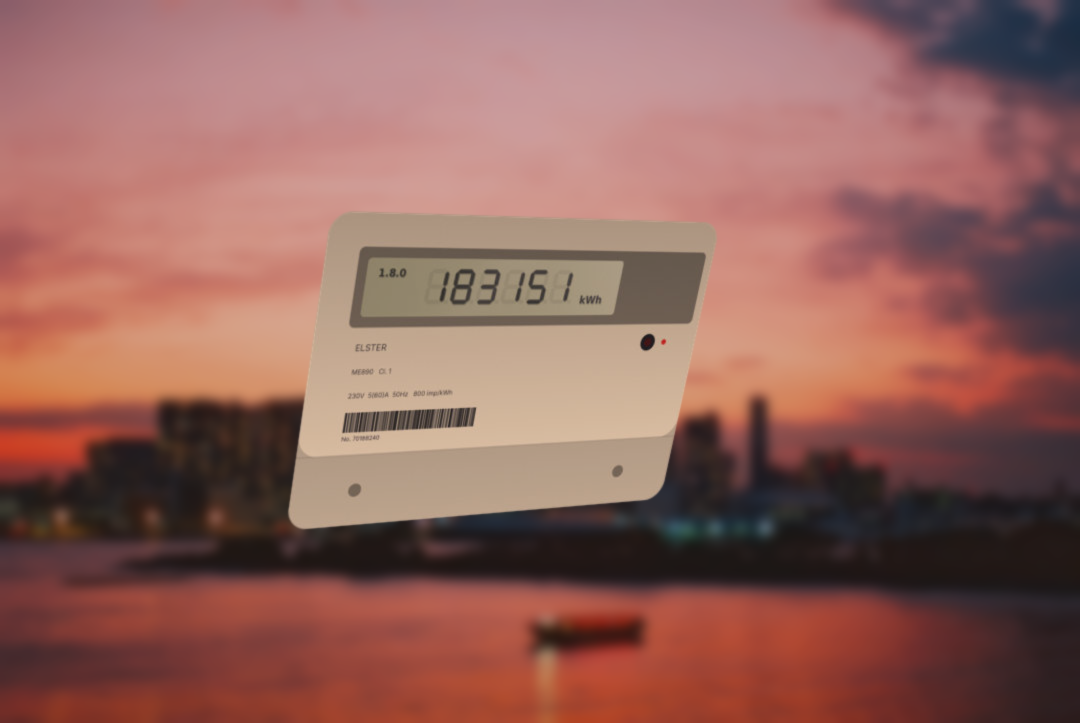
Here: 183151 kWh
